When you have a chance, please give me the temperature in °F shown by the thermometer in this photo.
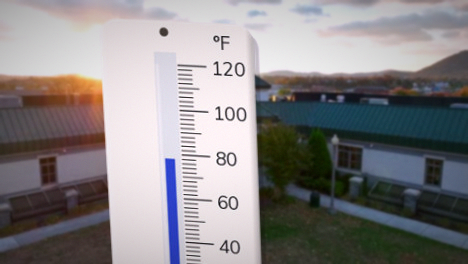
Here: 78 °F
